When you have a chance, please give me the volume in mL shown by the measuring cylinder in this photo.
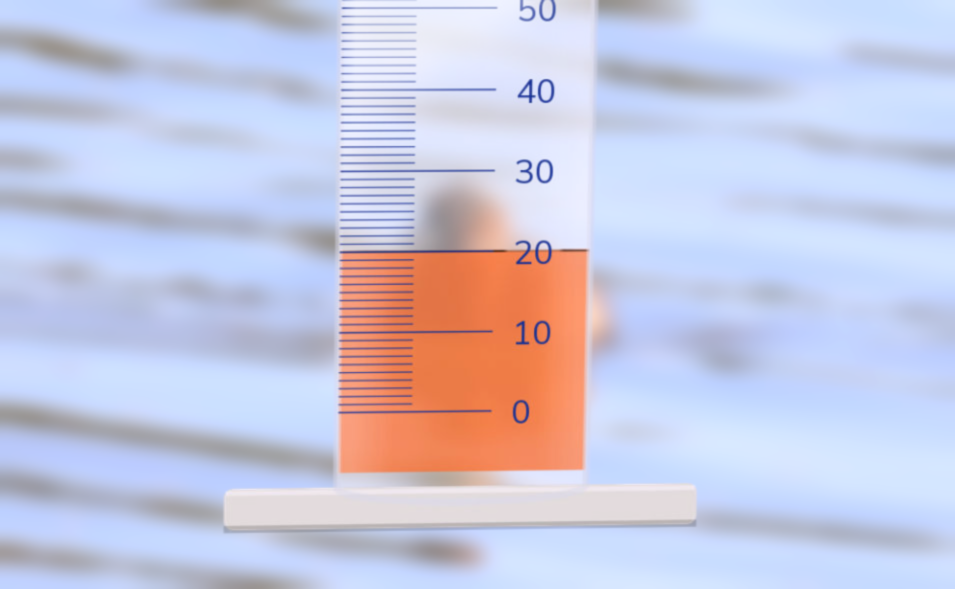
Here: 20 mL
